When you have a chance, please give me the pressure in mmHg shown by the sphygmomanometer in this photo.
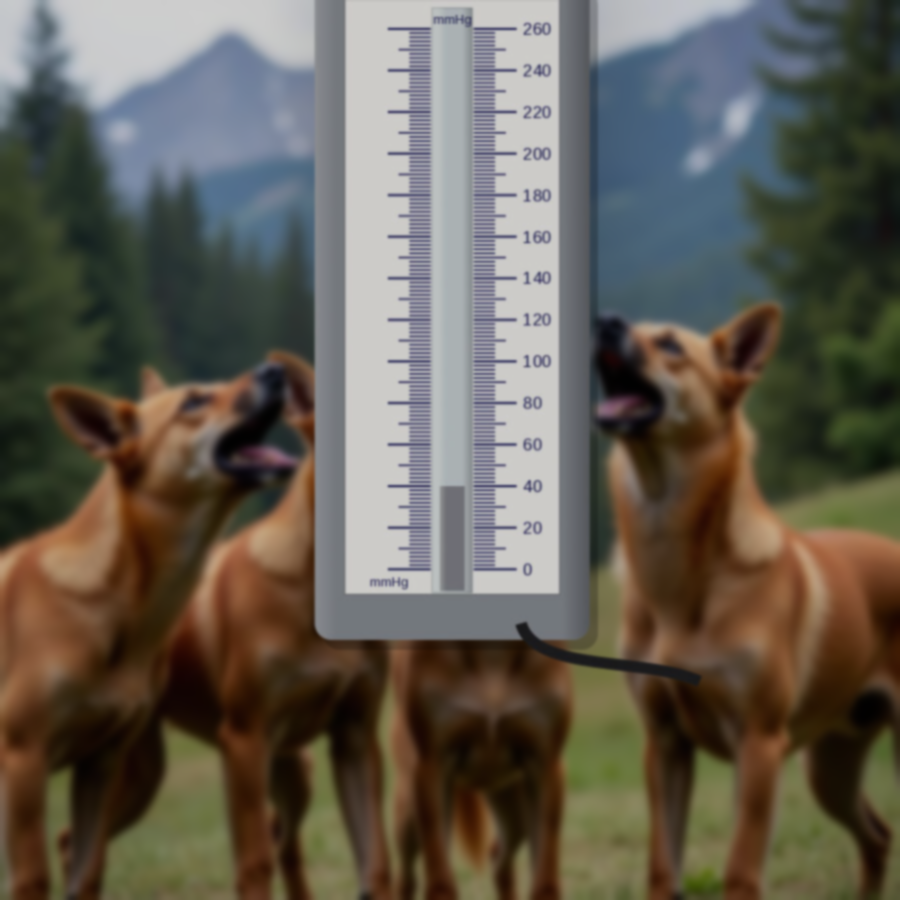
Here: 40 mmHg
